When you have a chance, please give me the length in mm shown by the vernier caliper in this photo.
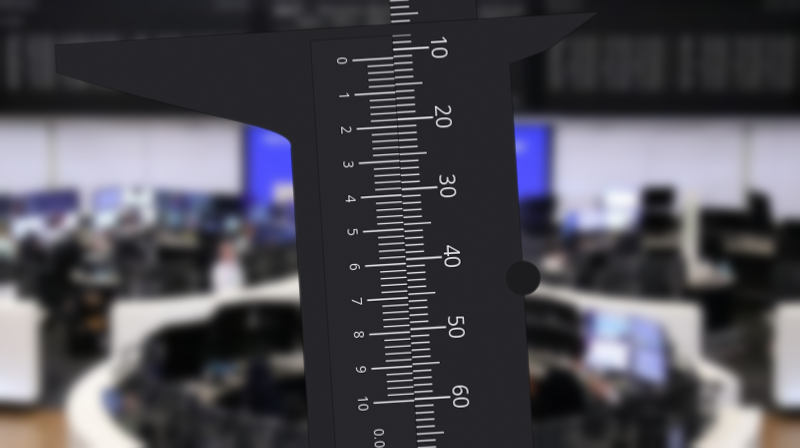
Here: 11.2 mm
